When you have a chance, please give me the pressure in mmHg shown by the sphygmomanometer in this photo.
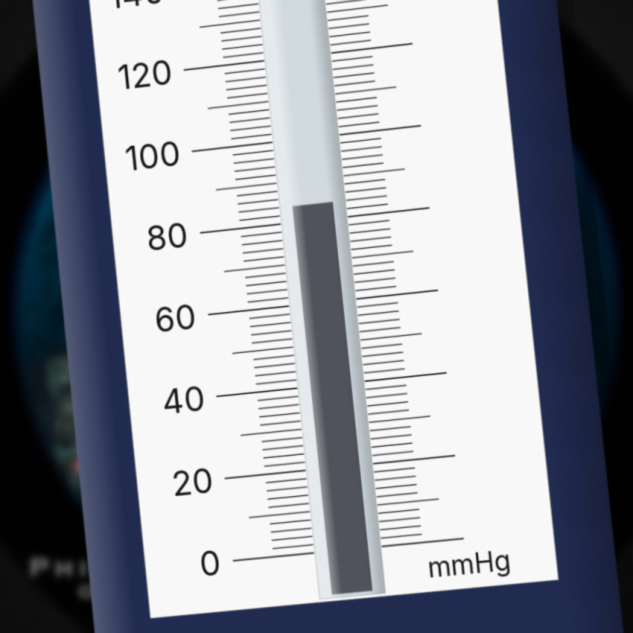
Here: 84 mmHg
